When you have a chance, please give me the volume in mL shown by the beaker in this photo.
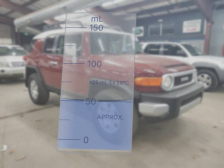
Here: 50 mL
